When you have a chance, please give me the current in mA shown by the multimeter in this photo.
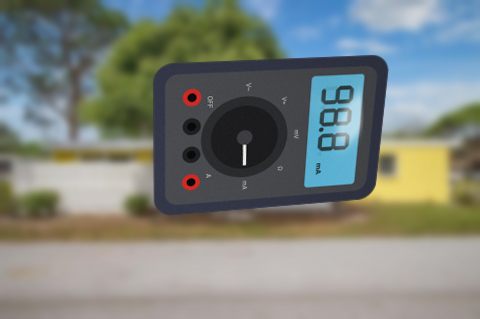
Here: 98.8 mA
